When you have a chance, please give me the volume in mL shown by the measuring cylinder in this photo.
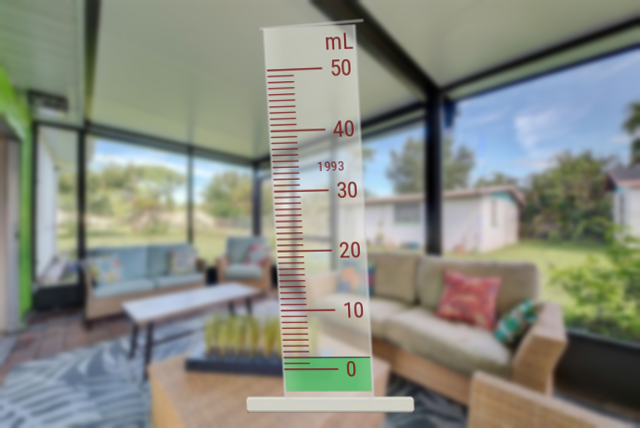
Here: 2 mL
